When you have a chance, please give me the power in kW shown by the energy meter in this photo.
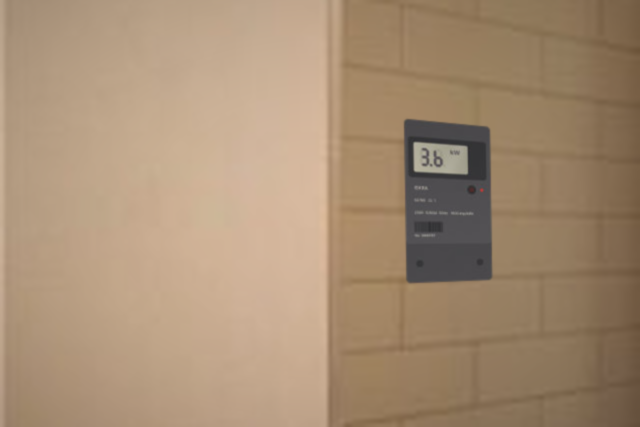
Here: 3.6 kW
